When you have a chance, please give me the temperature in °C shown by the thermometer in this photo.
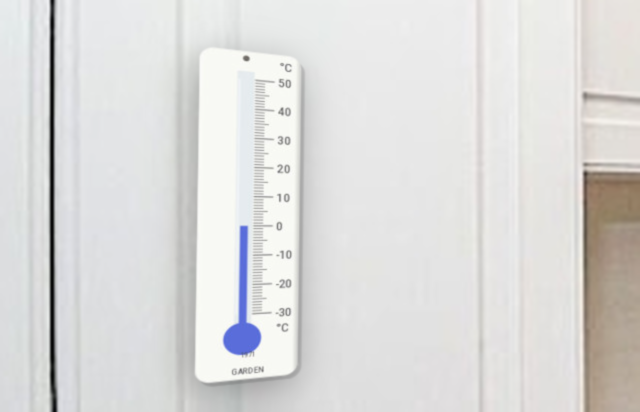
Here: 0 °C
